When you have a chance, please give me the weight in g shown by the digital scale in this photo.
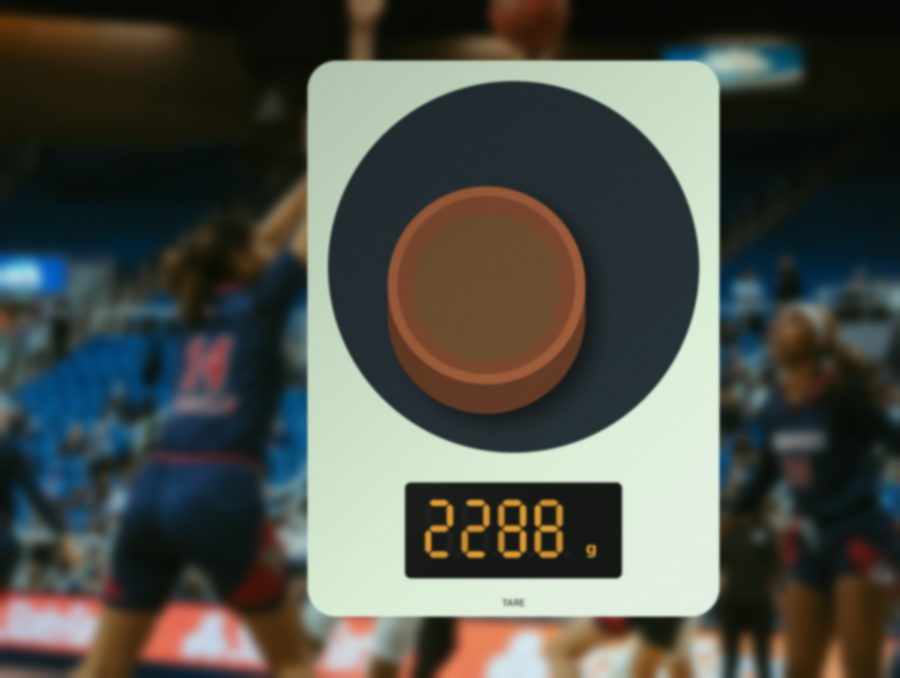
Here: 2288 g
